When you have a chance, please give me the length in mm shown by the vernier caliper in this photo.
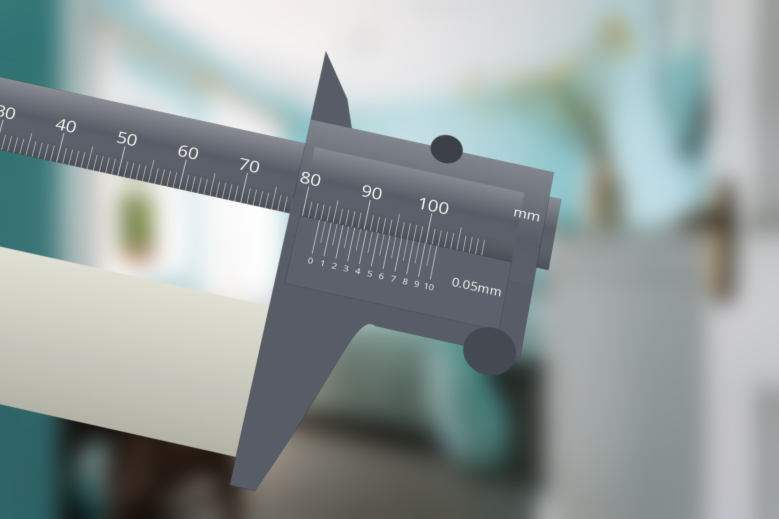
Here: 82.8 mm
